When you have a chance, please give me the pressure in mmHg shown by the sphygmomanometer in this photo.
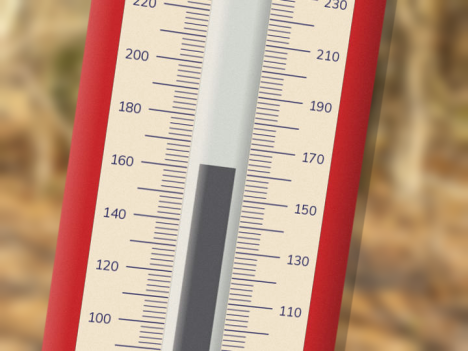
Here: 162 mmHg
